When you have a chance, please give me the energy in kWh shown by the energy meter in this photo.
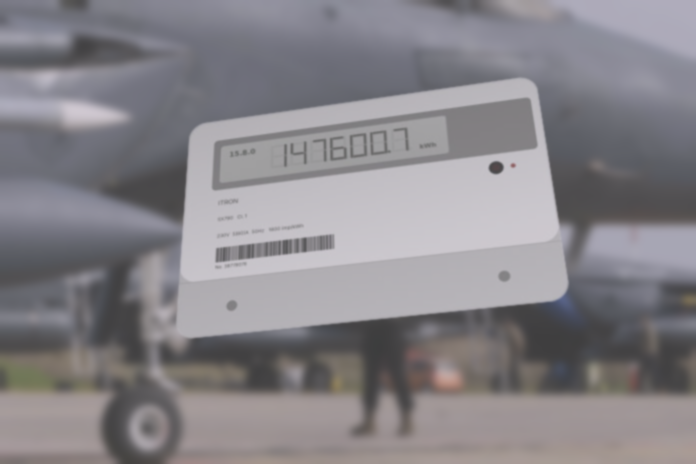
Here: 147600.7 kWh
